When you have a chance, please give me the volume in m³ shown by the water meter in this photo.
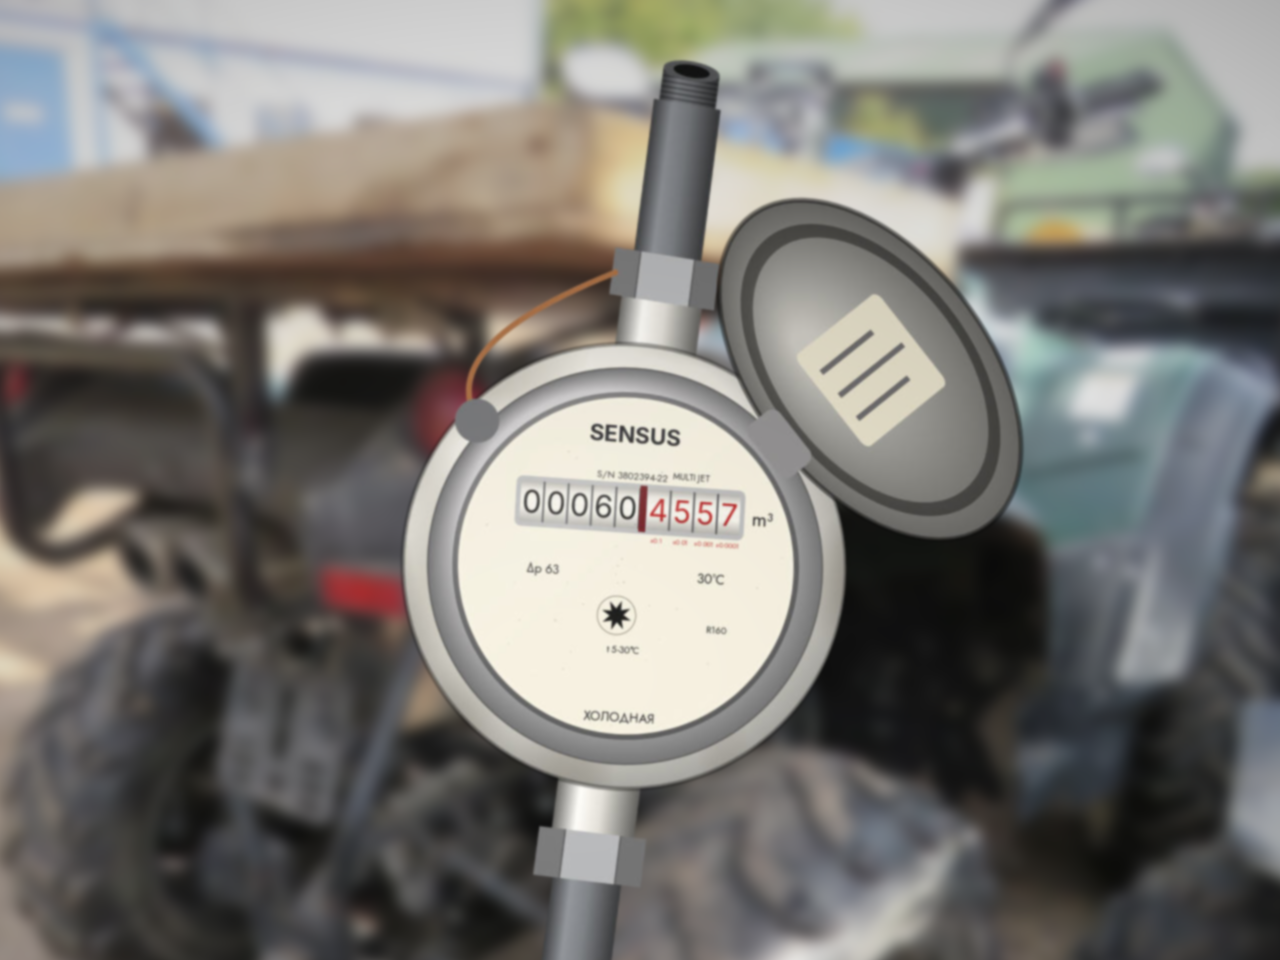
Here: 60.4557 m³
